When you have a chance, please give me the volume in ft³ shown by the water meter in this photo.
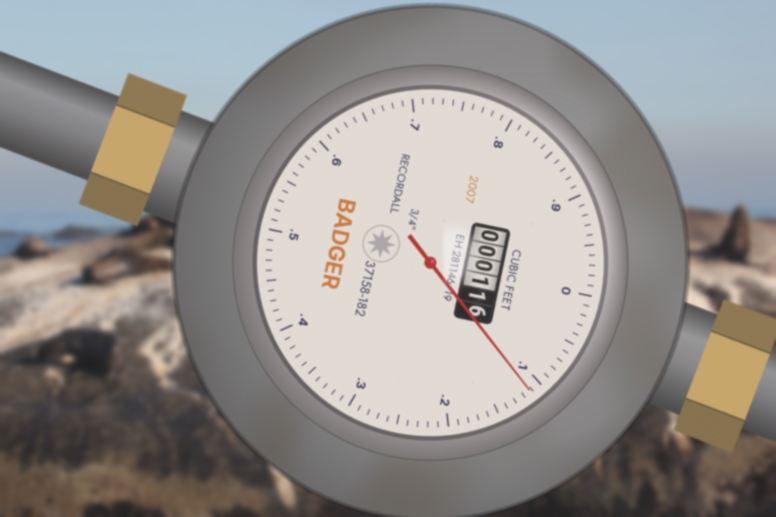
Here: 116.11 ft³
